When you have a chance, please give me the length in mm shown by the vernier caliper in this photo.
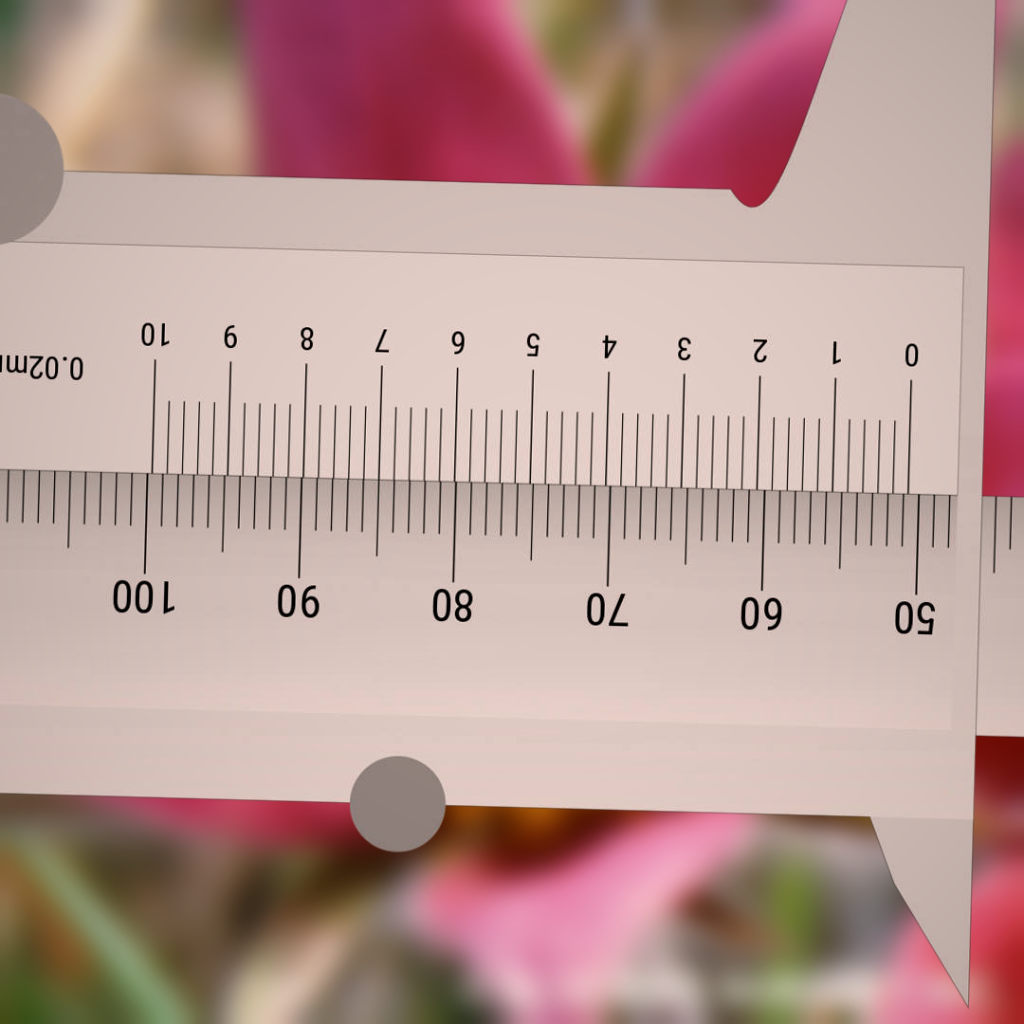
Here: 50.7 mm
